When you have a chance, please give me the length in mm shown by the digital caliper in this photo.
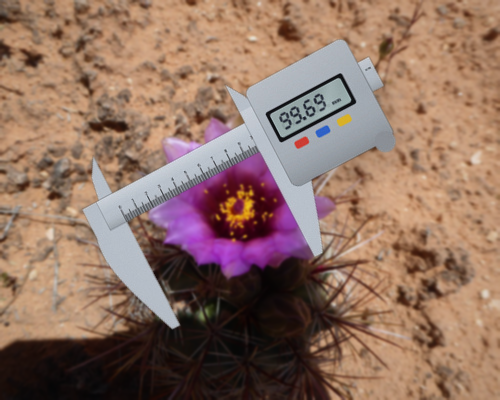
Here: 99.69 mm
